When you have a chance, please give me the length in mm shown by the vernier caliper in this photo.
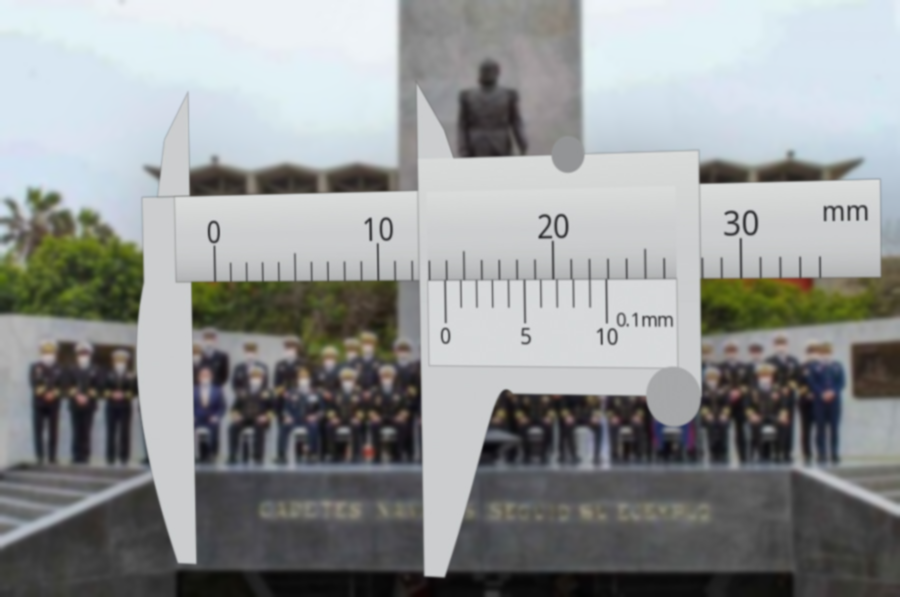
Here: 13.9 mm
